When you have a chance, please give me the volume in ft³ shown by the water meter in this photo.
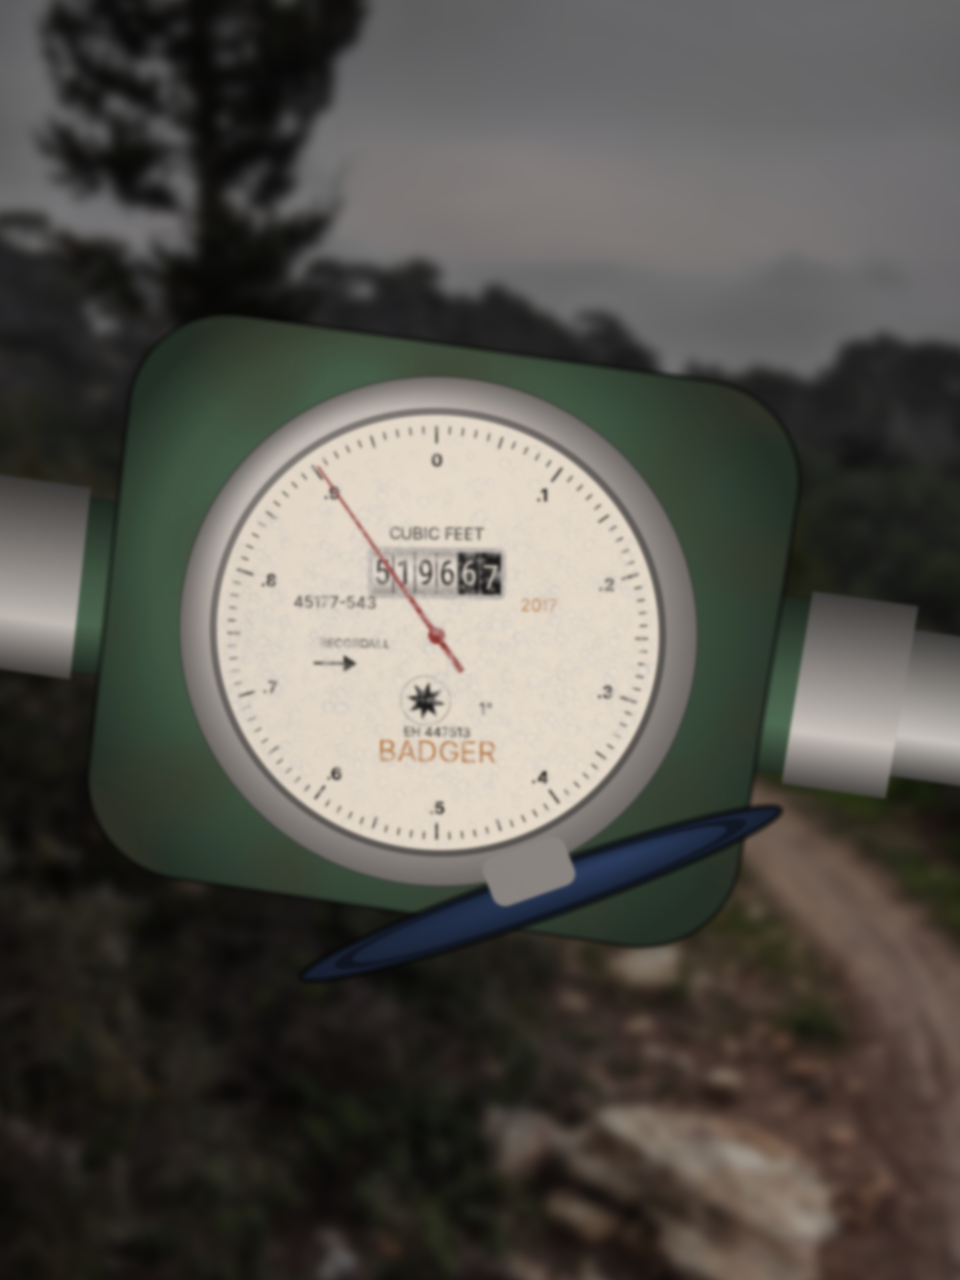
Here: 519666.90 ft³
